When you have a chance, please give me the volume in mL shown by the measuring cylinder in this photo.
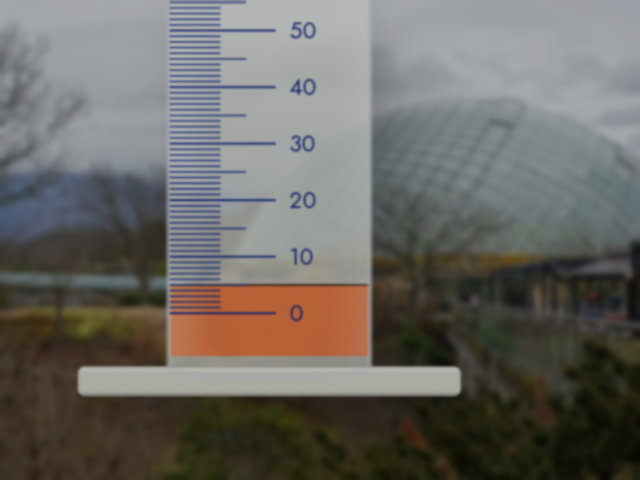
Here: 5 mL
